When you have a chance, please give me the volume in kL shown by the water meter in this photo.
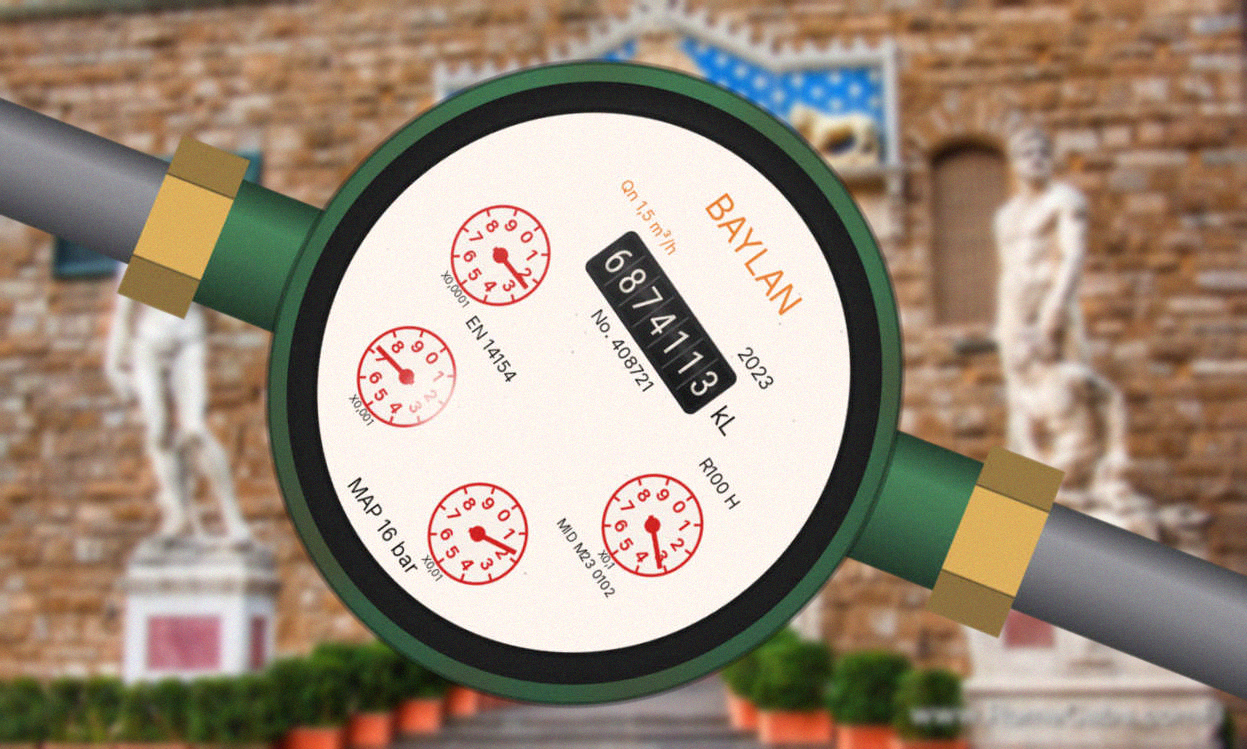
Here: 6874113.3172 kL
